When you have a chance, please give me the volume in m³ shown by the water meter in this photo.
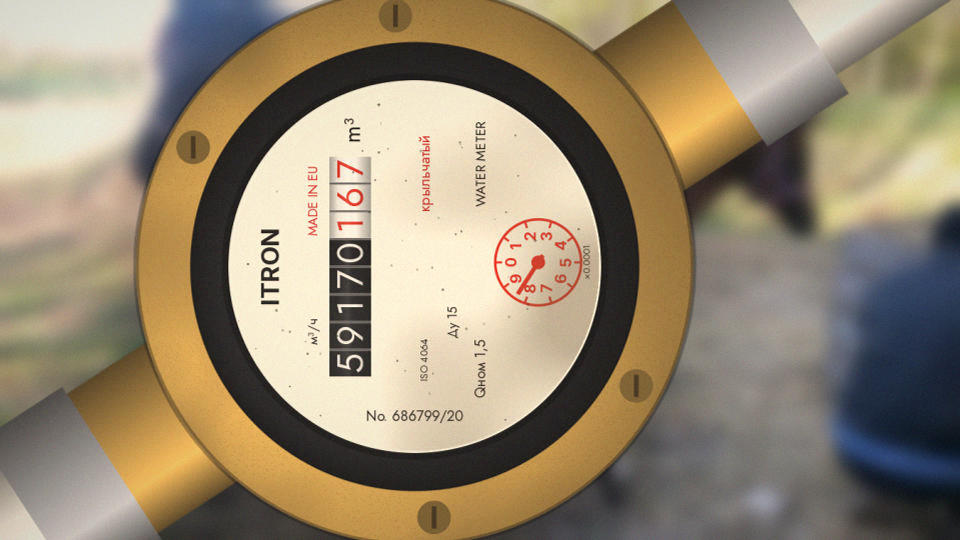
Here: 59170.1678 m³
